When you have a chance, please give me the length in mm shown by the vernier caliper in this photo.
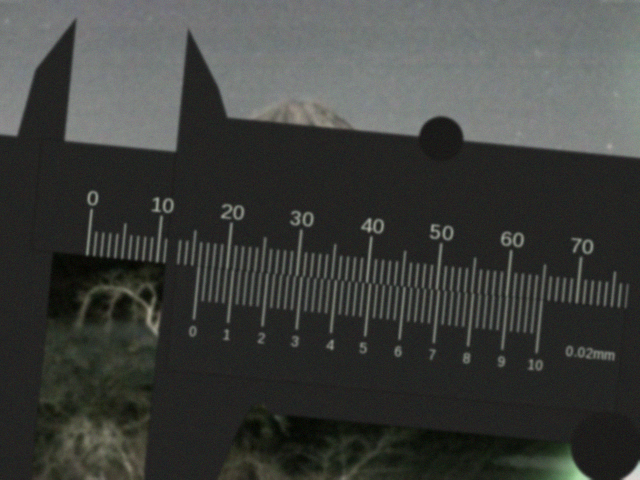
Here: 16.0 mm
